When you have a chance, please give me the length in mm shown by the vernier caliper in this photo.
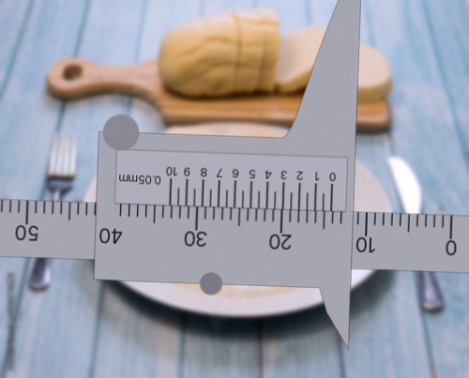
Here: 14.2 mm
